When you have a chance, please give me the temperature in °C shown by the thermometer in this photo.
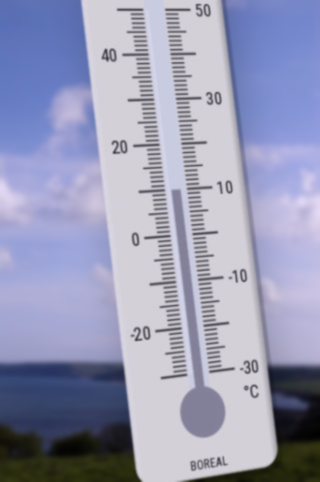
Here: 10 °C
